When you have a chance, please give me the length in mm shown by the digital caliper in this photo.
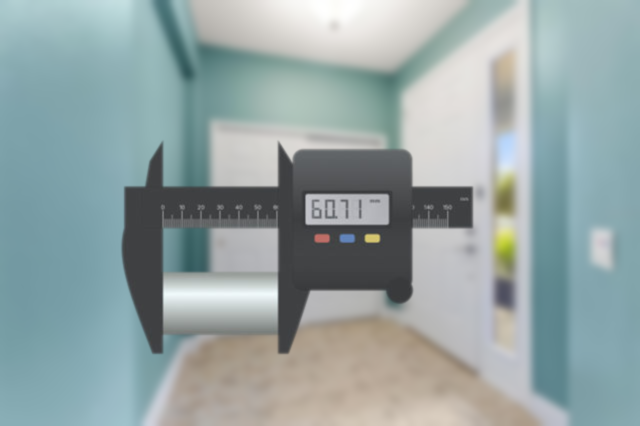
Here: 60.71 mm
